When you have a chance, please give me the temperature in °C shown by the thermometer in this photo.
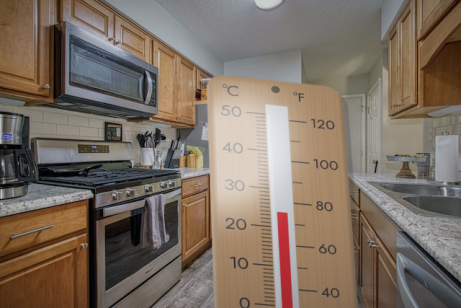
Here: 24 °C
